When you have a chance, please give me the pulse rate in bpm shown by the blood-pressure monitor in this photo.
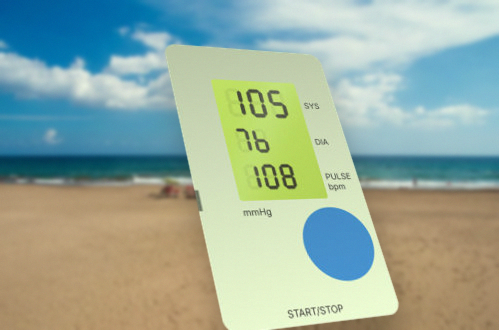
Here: 108 bpm
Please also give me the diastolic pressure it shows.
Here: 76 mmHg
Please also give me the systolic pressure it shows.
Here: 105 mmHg
